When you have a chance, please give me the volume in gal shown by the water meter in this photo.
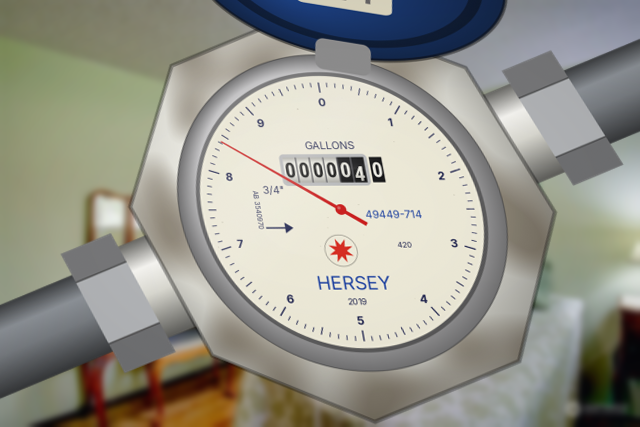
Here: 38.4 gal
